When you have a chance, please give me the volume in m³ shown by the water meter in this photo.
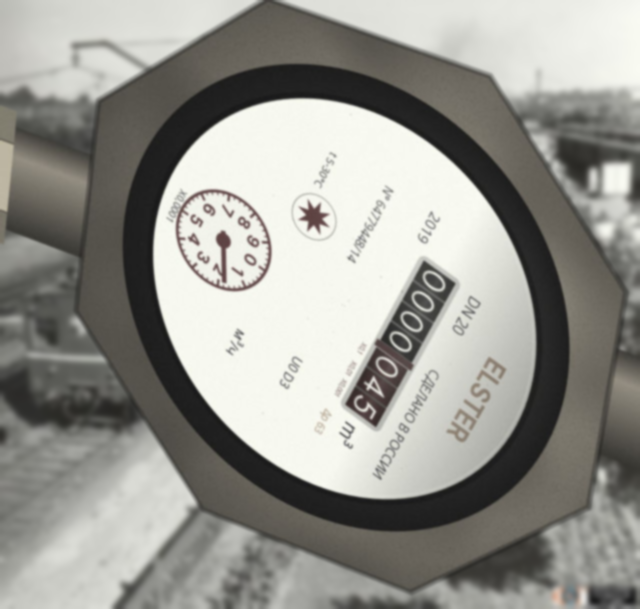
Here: 0.0451 m³
